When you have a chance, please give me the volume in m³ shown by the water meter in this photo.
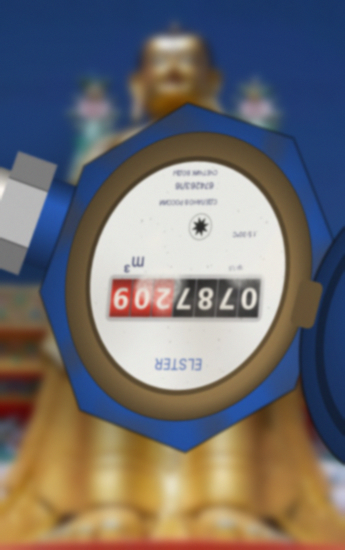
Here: 787.209 m³
